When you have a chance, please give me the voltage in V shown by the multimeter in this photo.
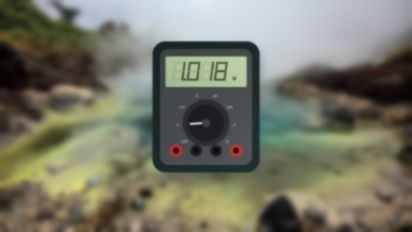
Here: 1.018 V
